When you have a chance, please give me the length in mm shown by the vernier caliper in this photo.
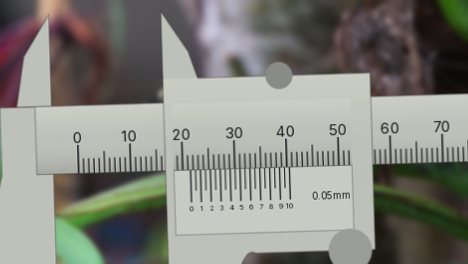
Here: 21.5 mm
